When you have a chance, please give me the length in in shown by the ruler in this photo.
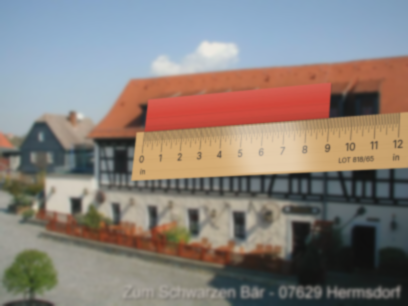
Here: 9 in
